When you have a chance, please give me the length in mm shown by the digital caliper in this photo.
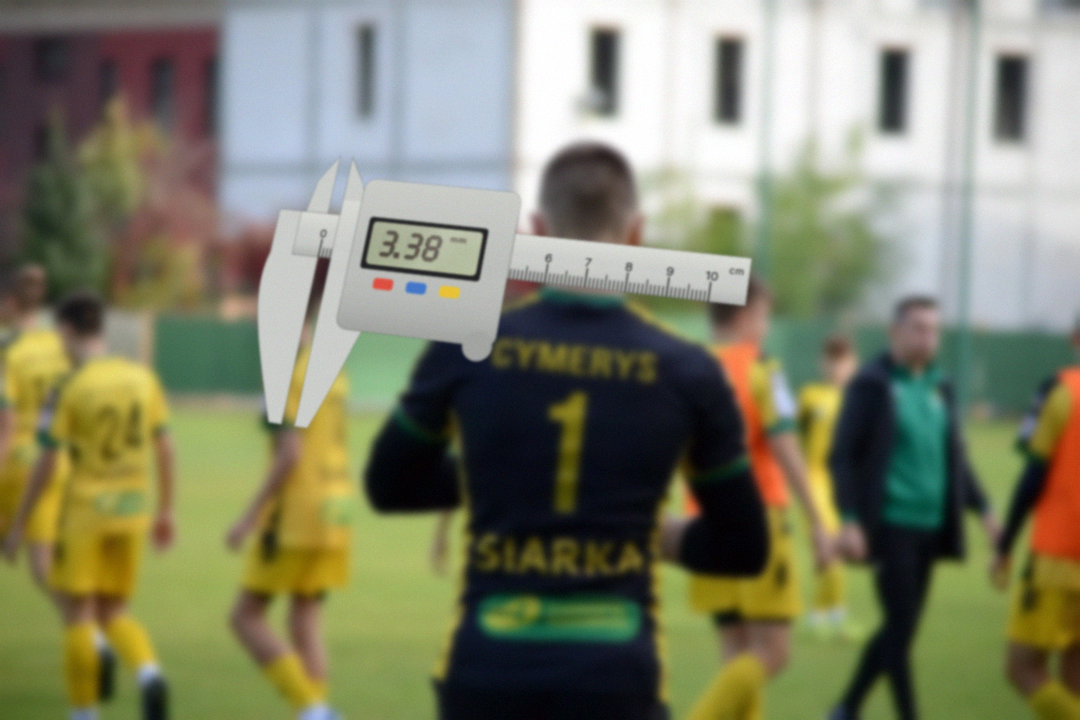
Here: 3.38 mm
